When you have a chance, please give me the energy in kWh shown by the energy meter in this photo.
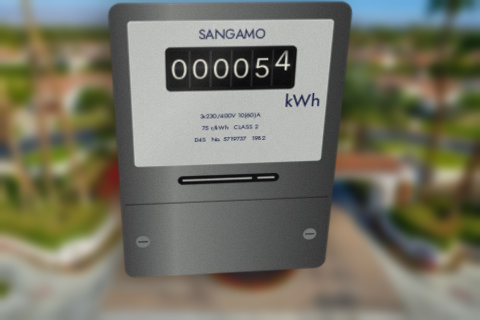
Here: 54 kWh
